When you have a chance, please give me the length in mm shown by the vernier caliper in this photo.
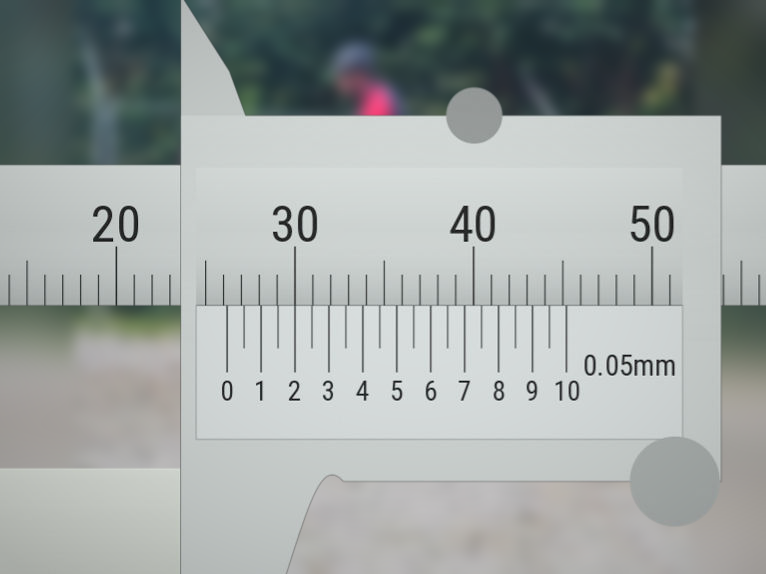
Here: 26.2 mm
